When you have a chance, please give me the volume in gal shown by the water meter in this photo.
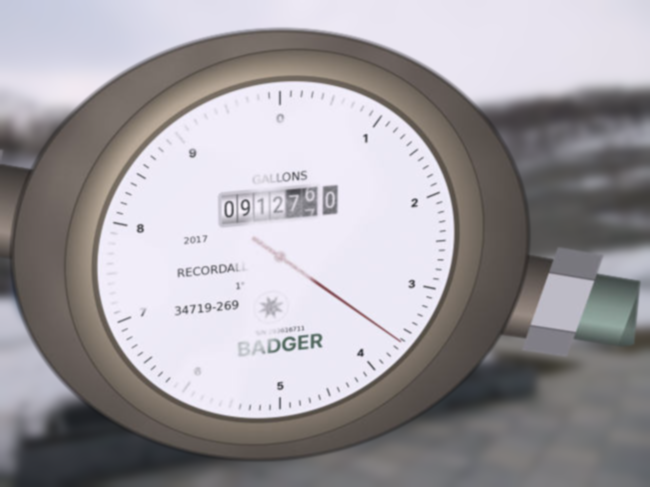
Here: 912763.6 gal
